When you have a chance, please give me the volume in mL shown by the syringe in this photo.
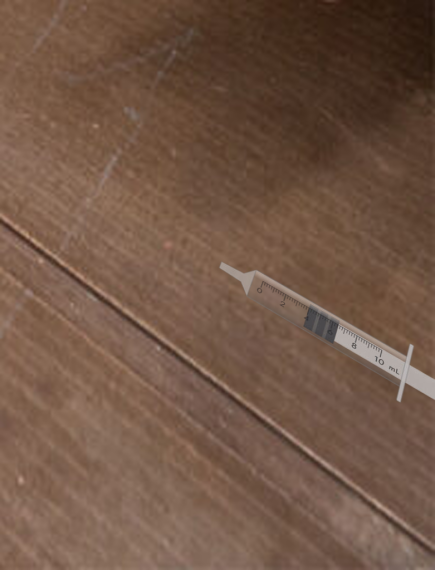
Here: 4 mL
